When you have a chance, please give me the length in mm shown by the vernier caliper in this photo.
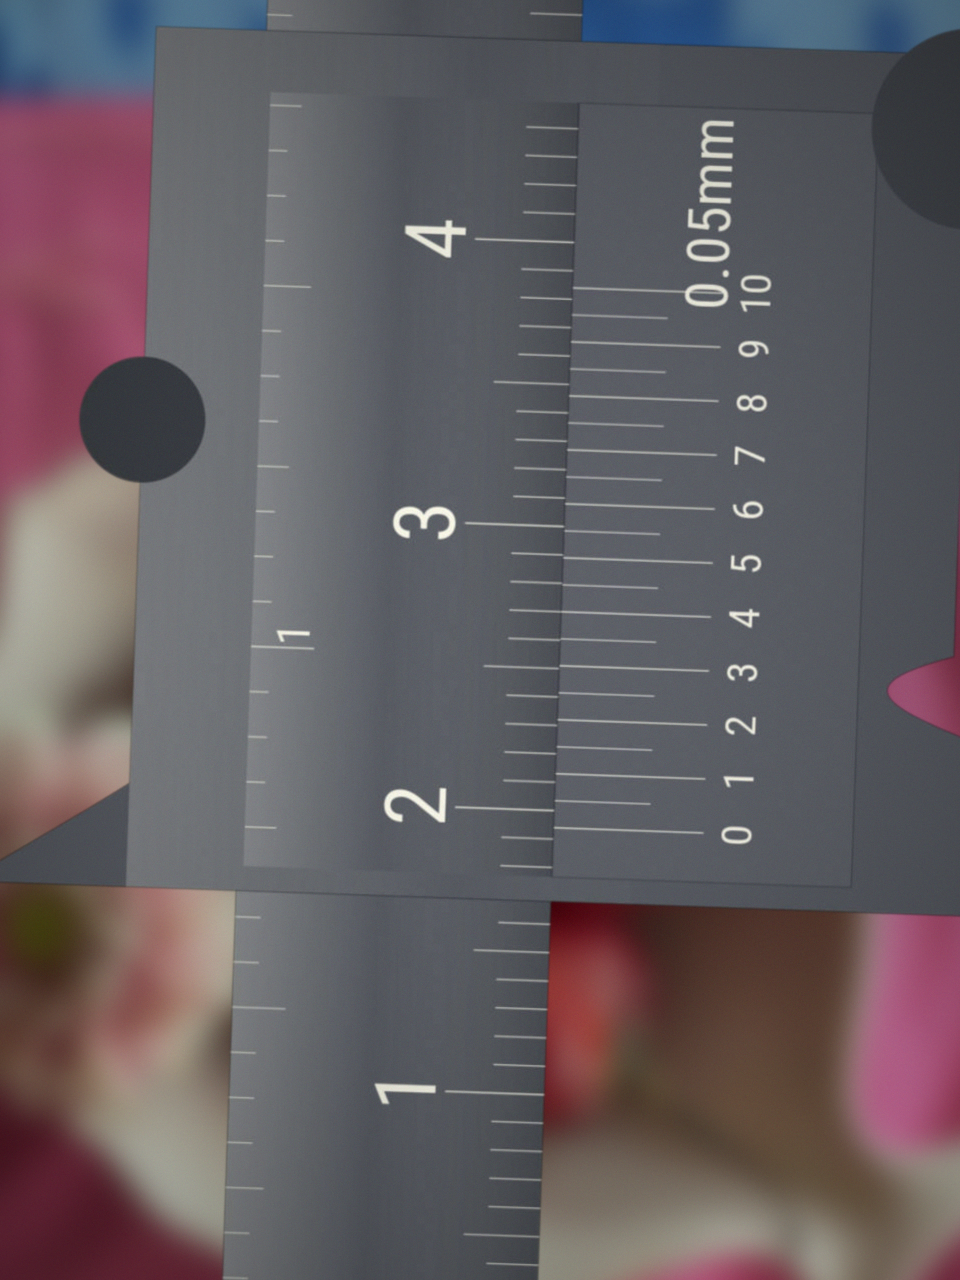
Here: 19.40 mm
